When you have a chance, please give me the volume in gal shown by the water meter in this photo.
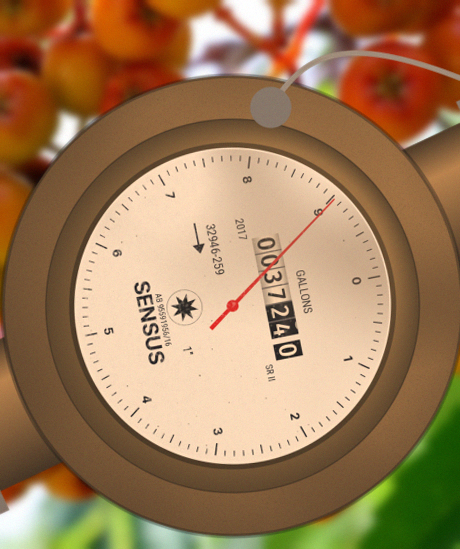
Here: 37239.0 gal
